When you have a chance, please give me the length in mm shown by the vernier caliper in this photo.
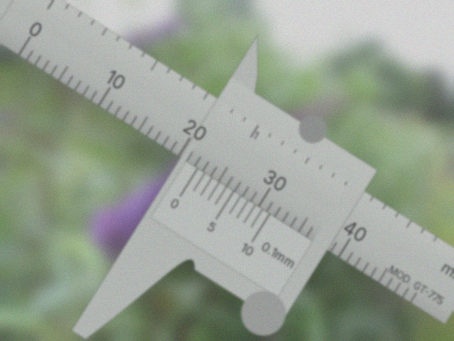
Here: 22.4 mm
